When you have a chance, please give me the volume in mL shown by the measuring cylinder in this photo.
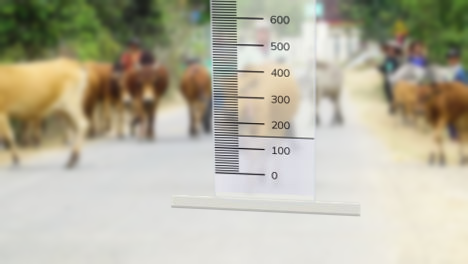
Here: 150 mL
